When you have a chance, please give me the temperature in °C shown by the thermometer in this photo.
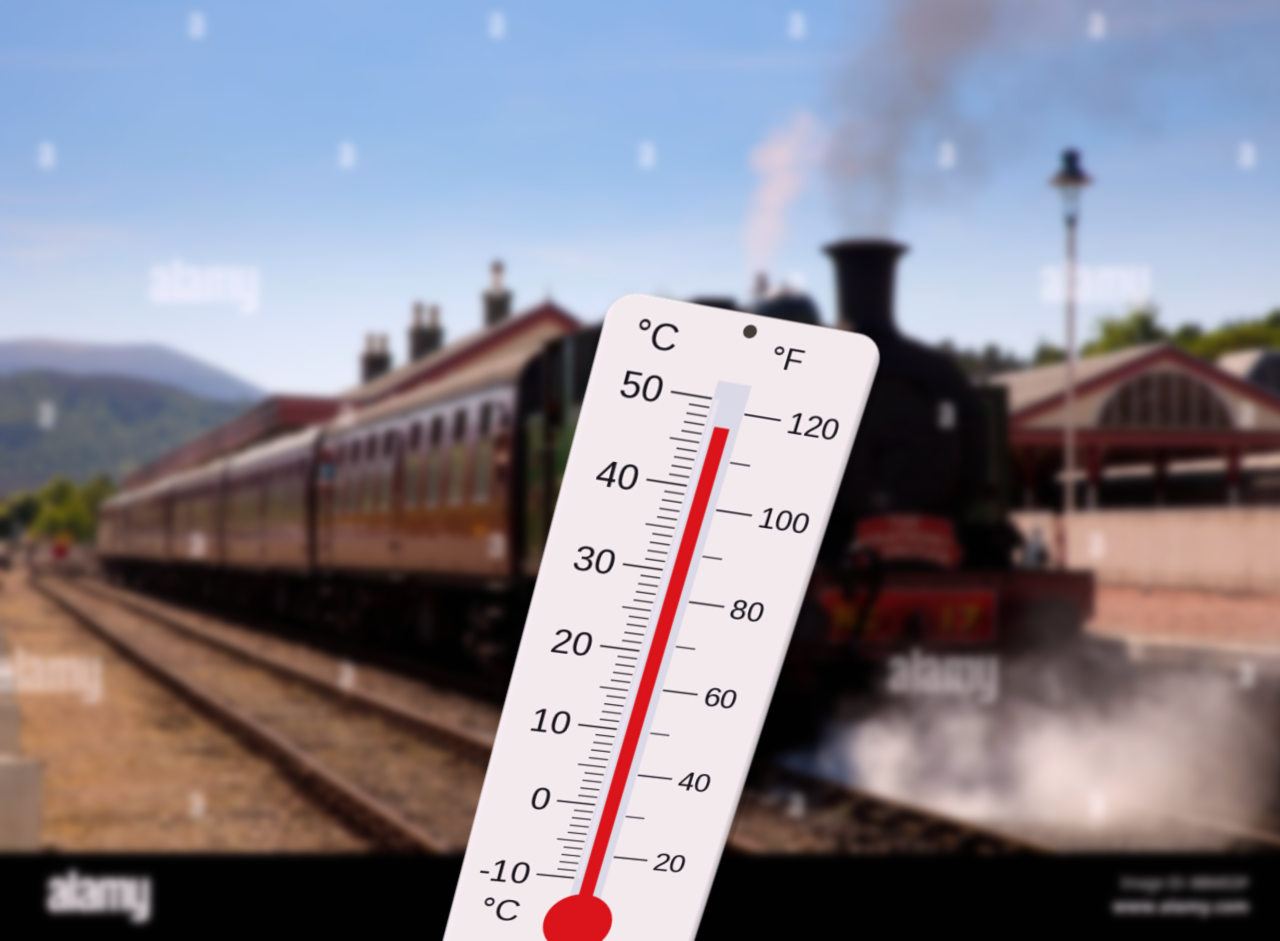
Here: 47 °C
